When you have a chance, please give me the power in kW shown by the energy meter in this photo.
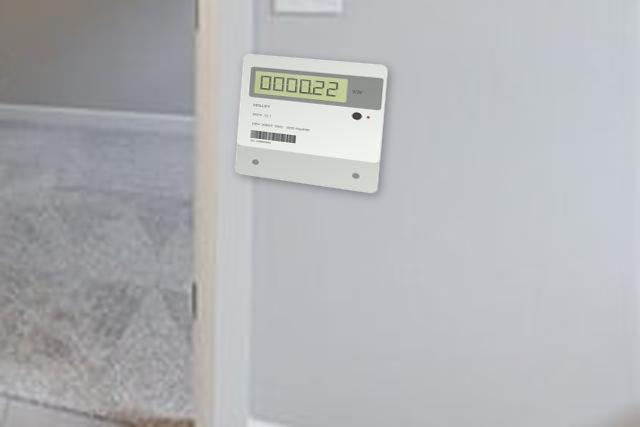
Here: 0.22 kW
